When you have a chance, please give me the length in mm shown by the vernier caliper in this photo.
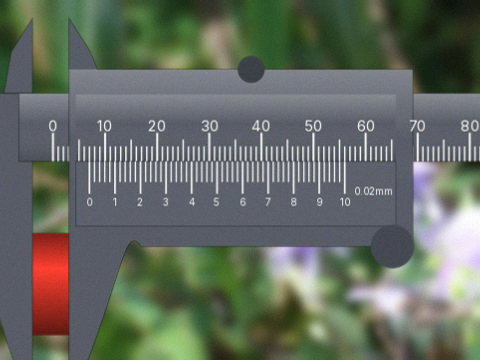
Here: 7.0 mm
